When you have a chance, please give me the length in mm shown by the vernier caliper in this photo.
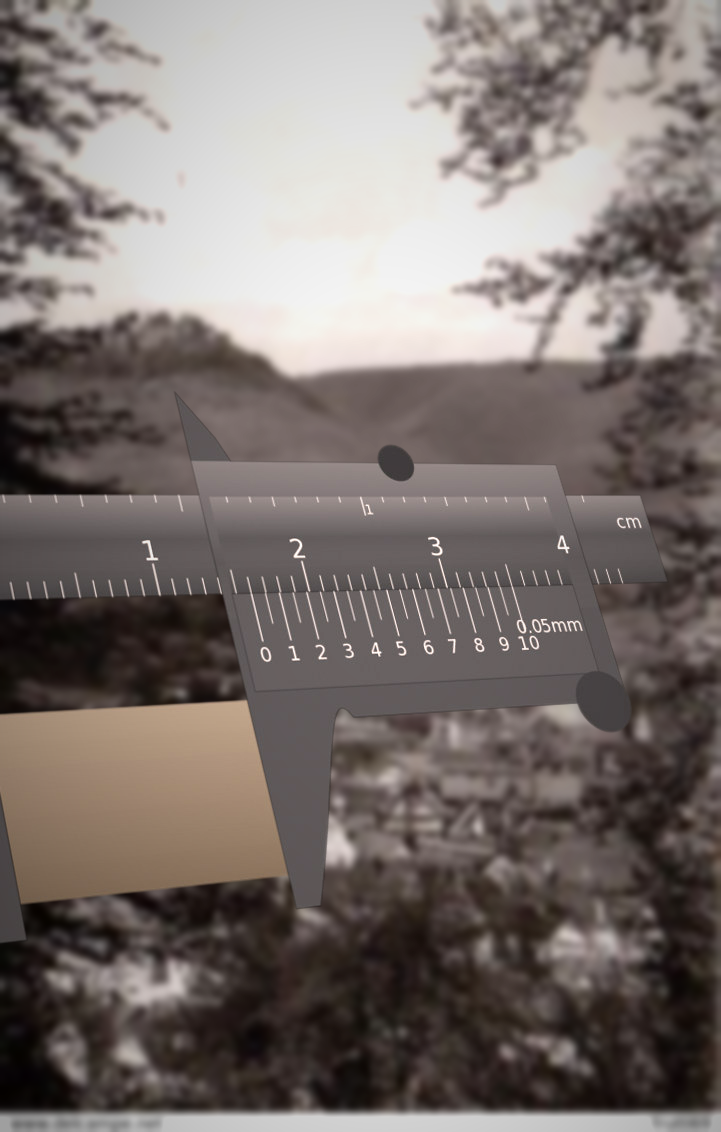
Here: 16.0 mm
